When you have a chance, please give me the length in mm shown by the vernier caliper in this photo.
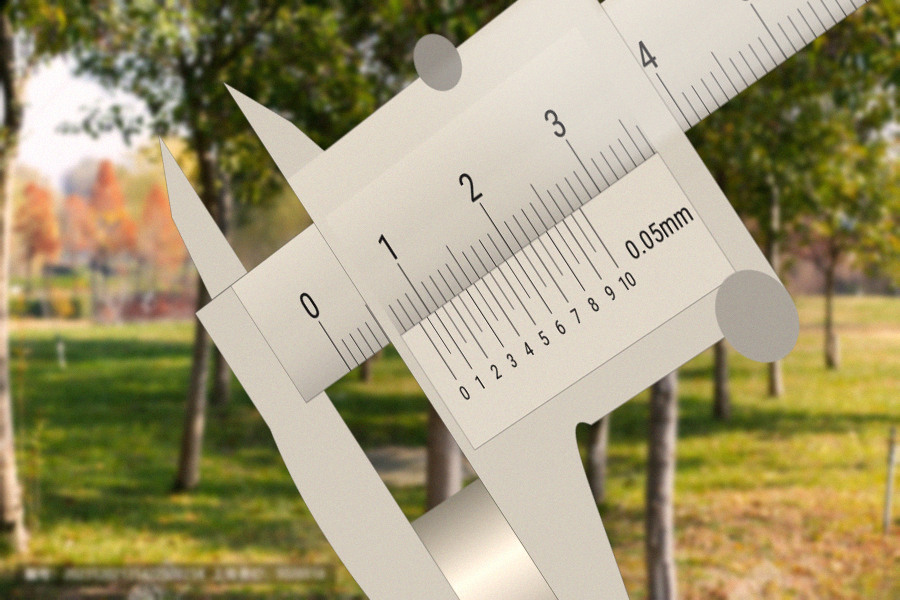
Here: 8.6 mm
